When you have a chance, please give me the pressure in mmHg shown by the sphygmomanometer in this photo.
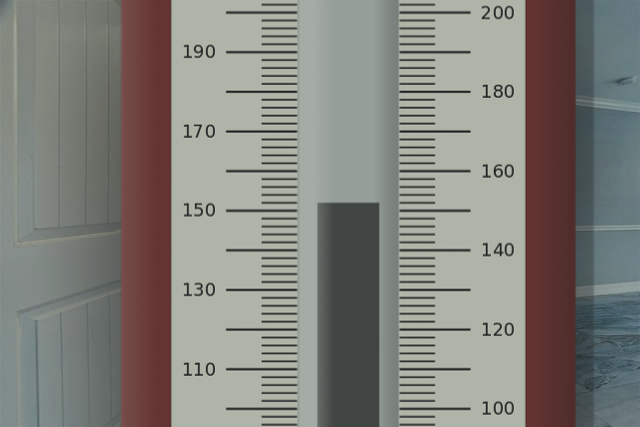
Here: 152 mmHg
